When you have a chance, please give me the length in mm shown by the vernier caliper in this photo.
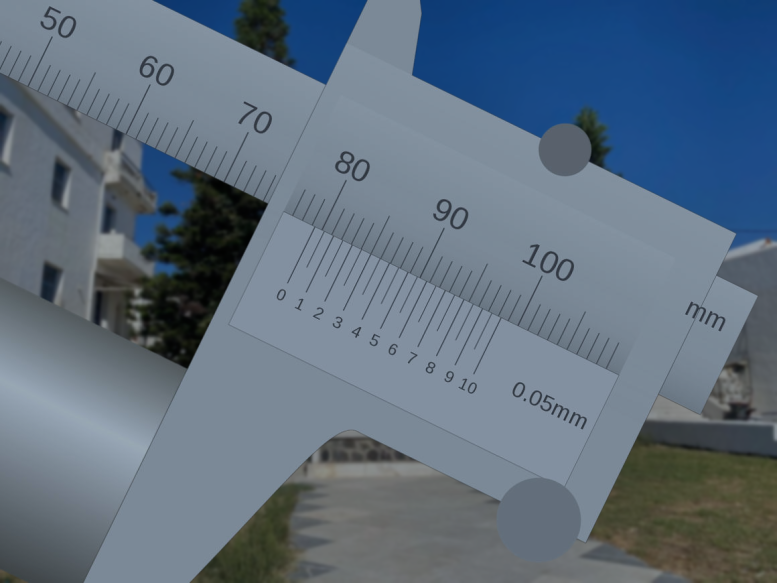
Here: 79.3 mm
